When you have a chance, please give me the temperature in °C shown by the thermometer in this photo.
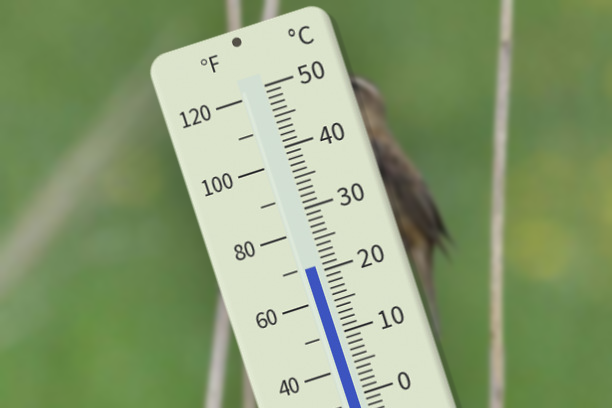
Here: 21 °C
